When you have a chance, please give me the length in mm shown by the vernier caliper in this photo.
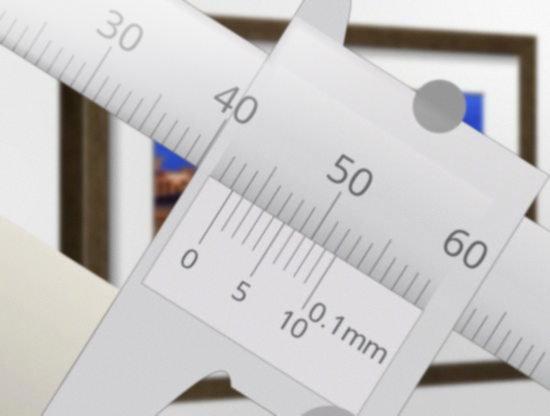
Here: 43.2 mm
